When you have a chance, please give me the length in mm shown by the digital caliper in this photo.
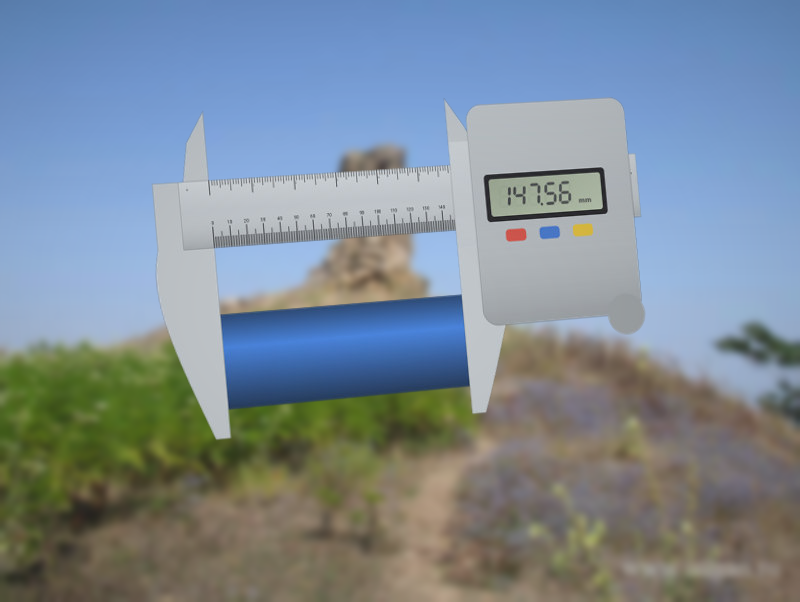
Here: 147.56 mm
